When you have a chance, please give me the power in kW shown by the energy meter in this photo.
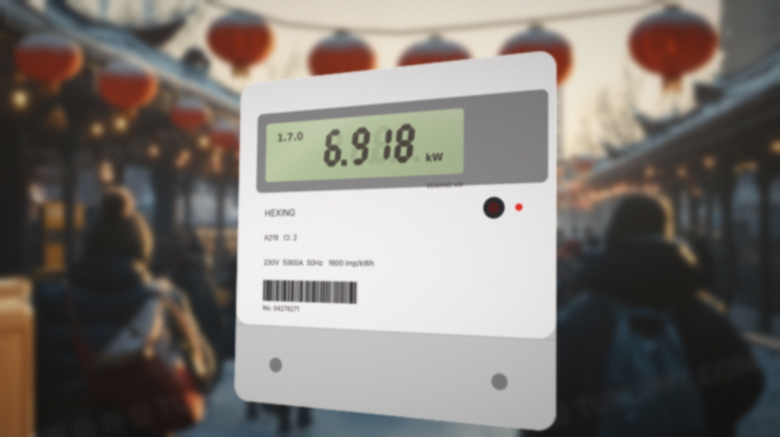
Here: 6.918 kW
